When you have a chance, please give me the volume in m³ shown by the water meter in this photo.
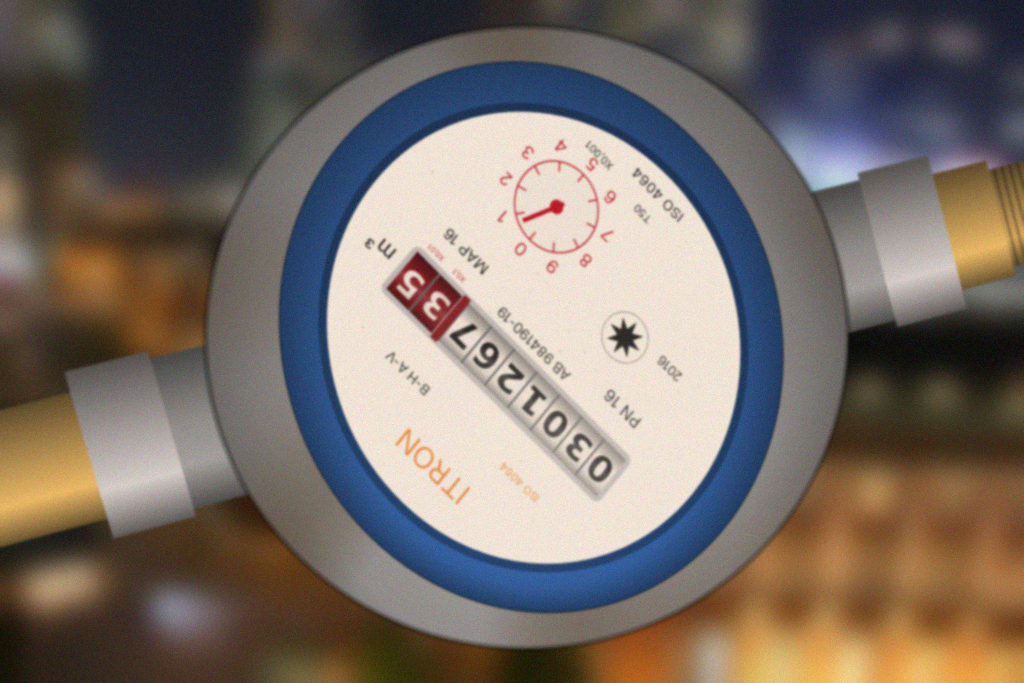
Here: 301267.350 m³
